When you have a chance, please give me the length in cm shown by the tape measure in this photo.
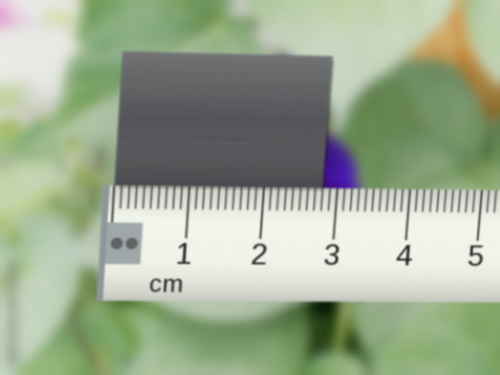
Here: 2.8 cm
